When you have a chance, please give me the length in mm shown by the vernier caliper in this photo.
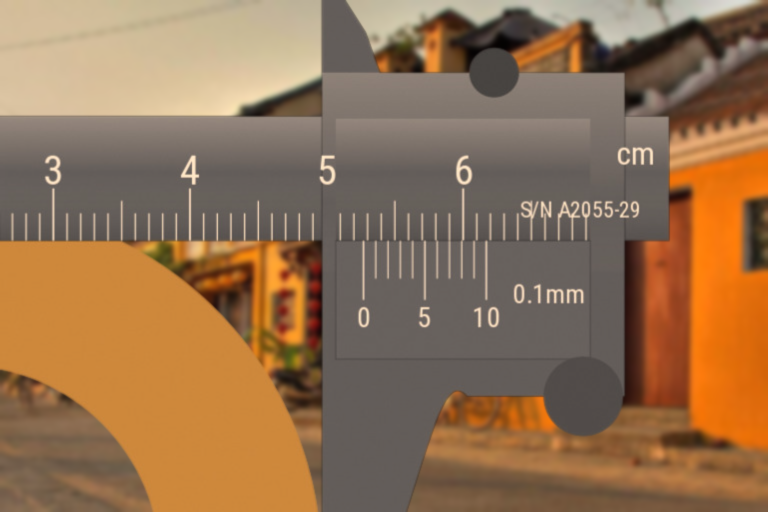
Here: 52.7 mm
